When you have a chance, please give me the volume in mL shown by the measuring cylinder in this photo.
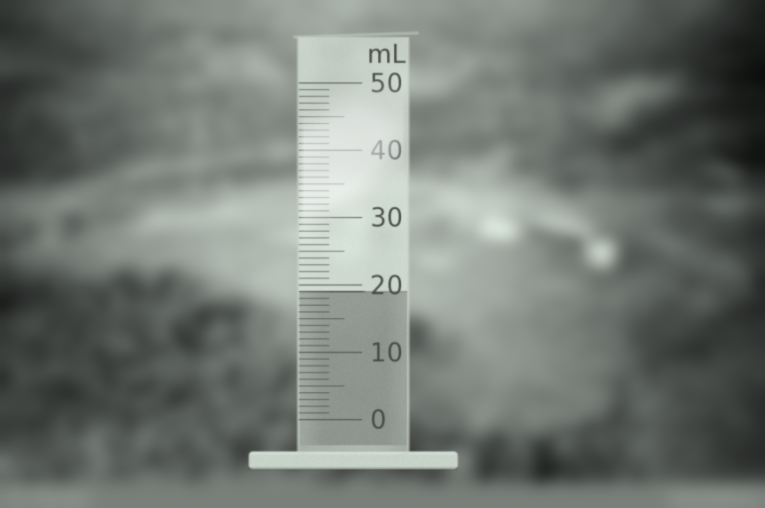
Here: 19 mL
